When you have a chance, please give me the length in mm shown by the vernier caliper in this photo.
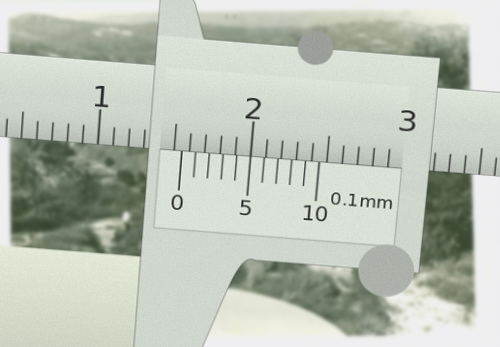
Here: 15.5 mm
